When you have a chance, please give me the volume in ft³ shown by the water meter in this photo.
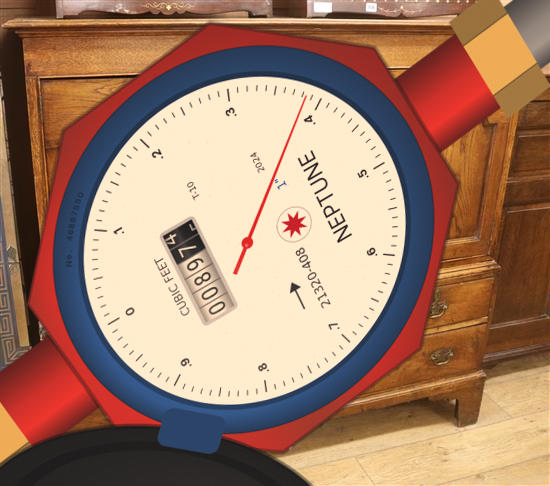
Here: 8974.38 ft³
